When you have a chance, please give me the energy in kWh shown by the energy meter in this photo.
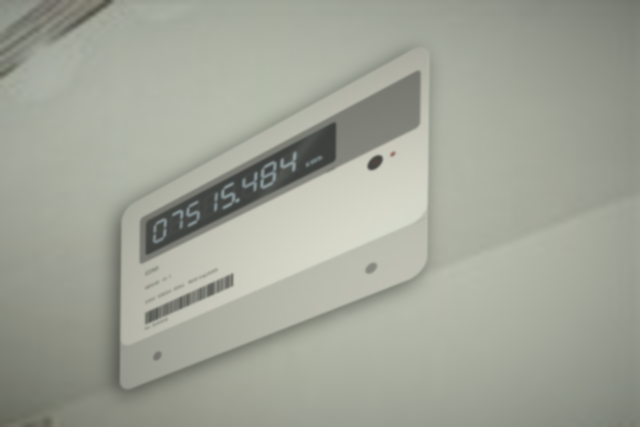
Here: 7515.484 kWh
